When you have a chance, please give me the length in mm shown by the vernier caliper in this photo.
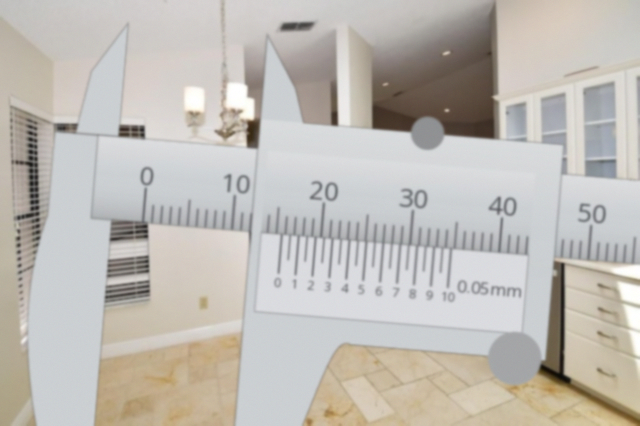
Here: 15.6 mm
